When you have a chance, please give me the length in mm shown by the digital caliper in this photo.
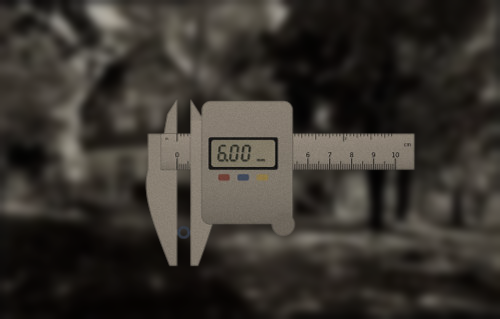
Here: 6.00 mm
